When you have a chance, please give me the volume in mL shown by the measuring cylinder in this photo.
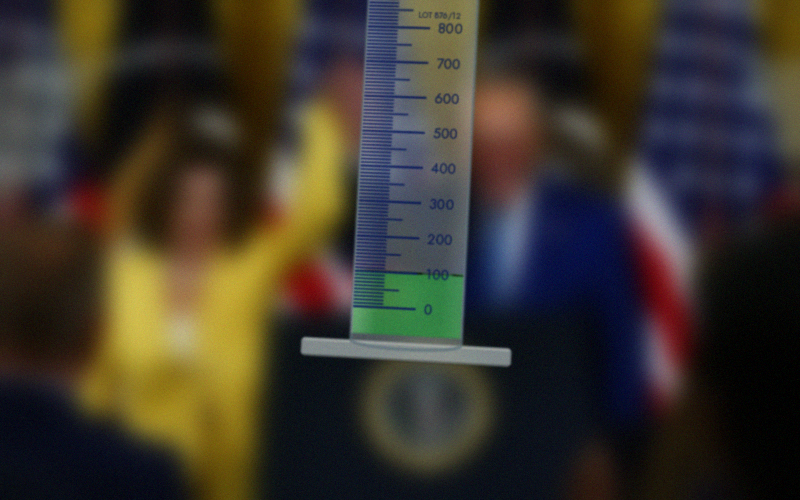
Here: 100 mL
